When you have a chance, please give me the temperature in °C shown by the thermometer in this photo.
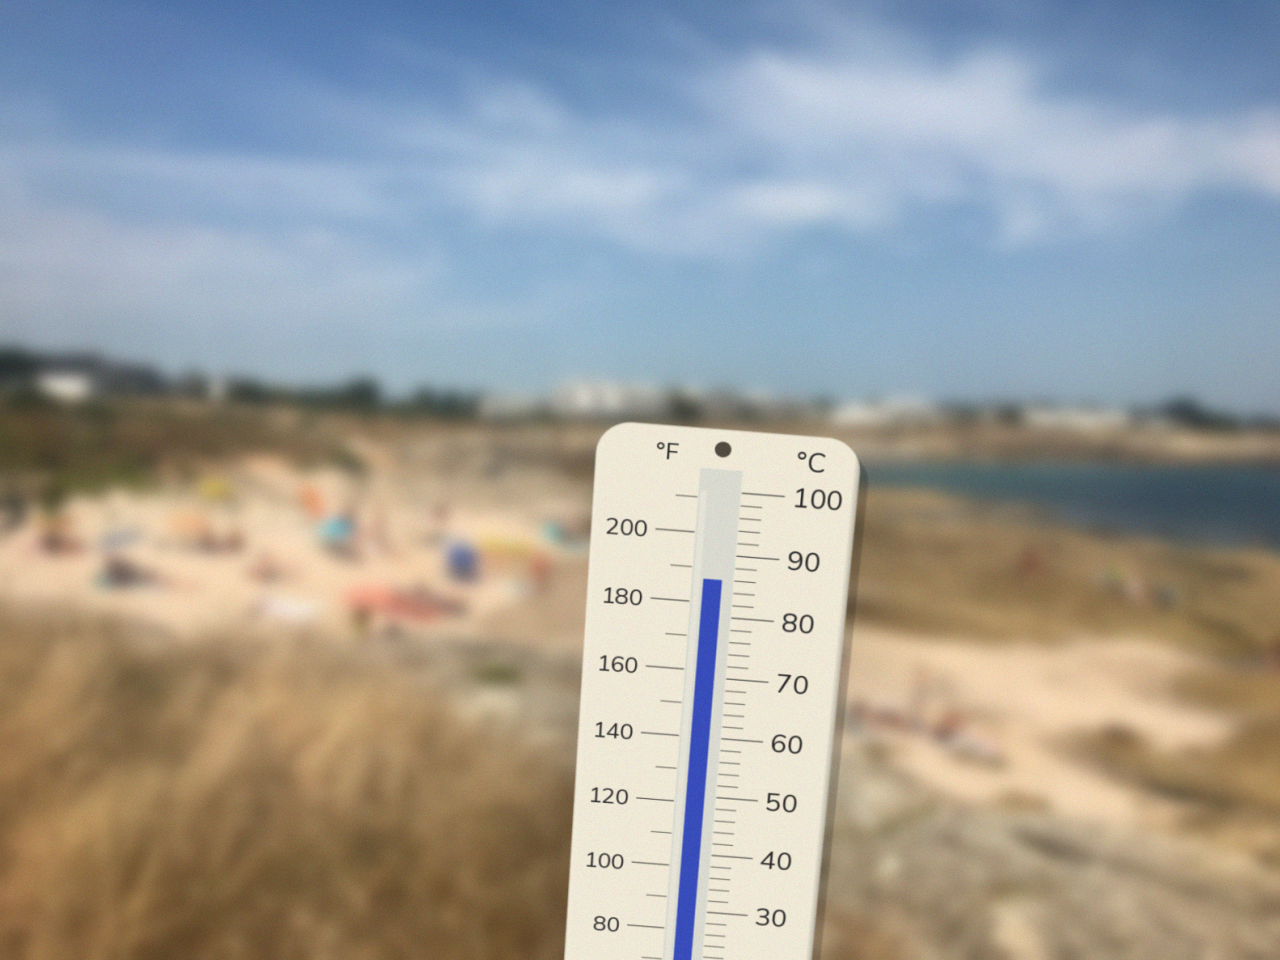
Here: 86 °C
